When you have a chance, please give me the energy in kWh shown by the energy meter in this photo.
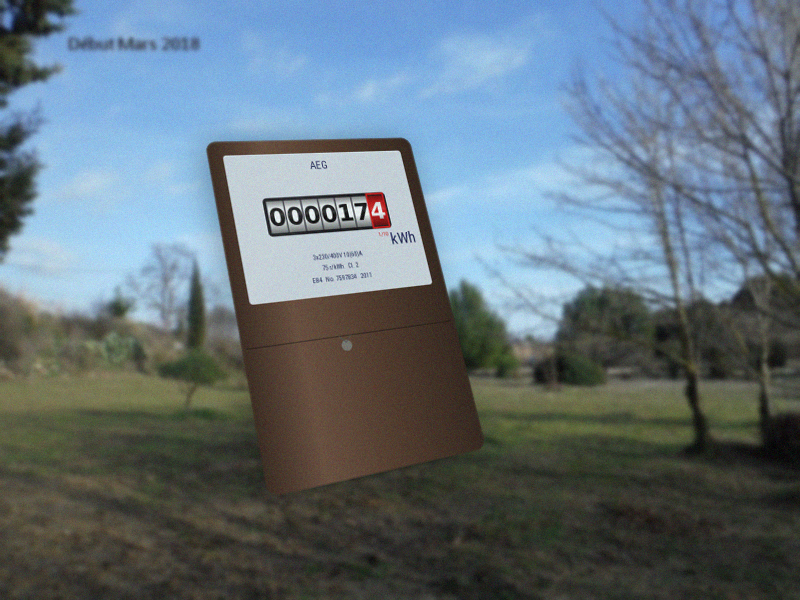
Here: 17.4 kWh
